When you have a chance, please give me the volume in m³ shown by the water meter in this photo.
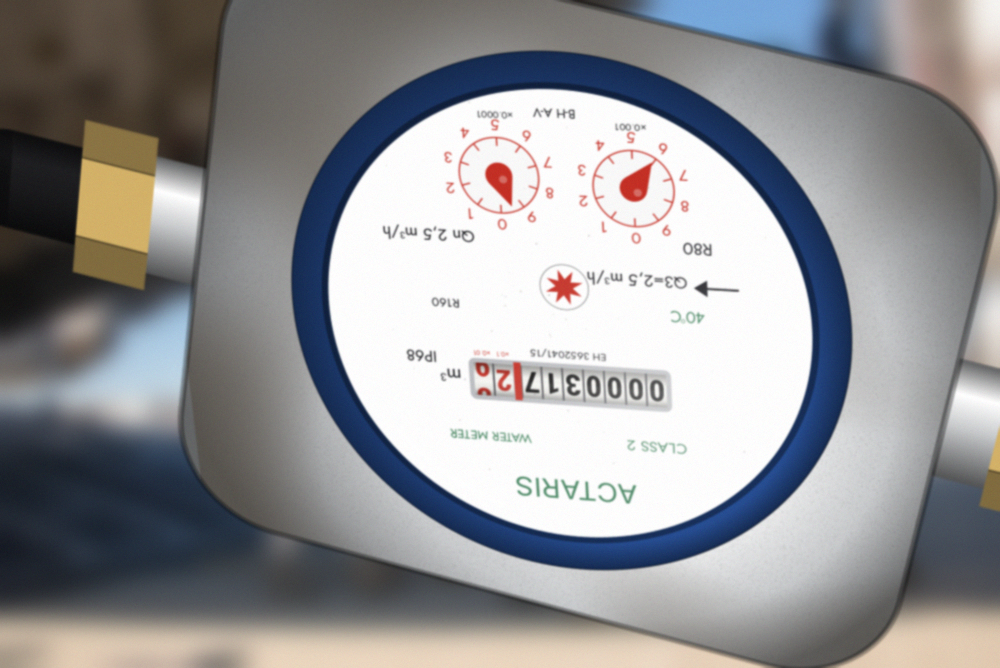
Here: 317.2859 m³
